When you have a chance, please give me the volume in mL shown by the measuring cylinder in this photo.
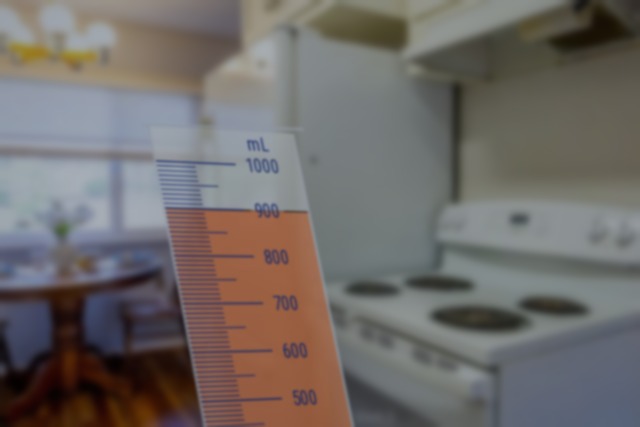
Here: 900 mL
